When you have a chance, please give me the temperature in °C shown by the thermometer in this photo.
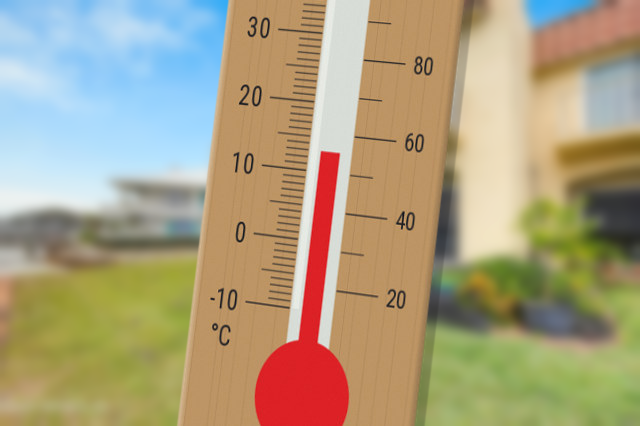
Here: 13 °C
